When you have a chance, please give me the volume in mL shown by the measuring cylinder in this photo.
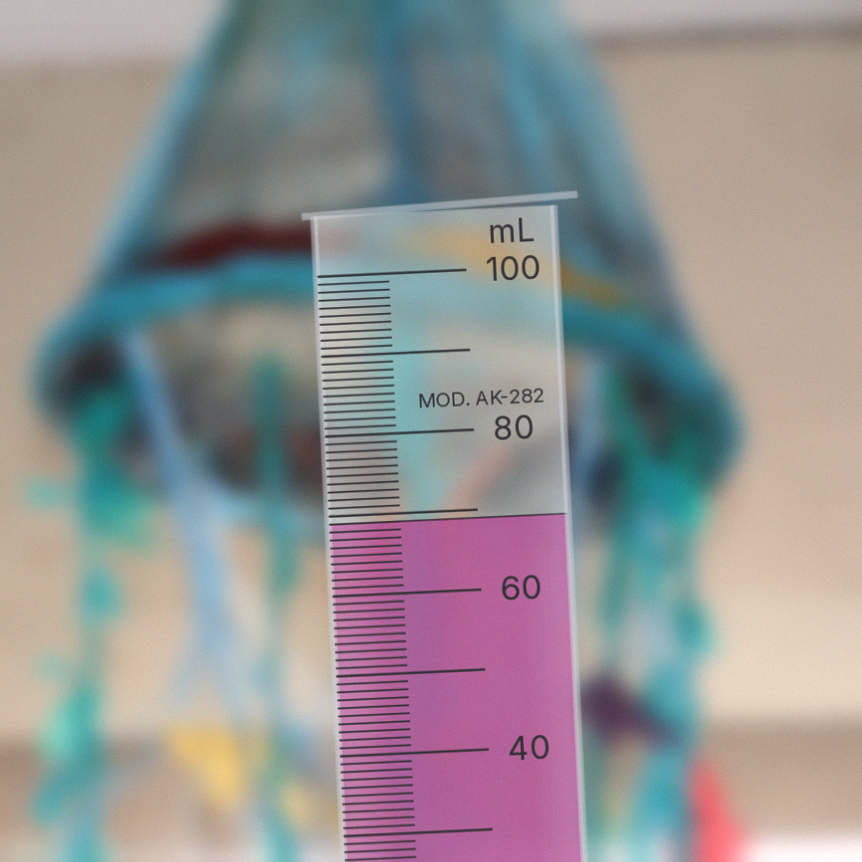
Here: 69 mL
